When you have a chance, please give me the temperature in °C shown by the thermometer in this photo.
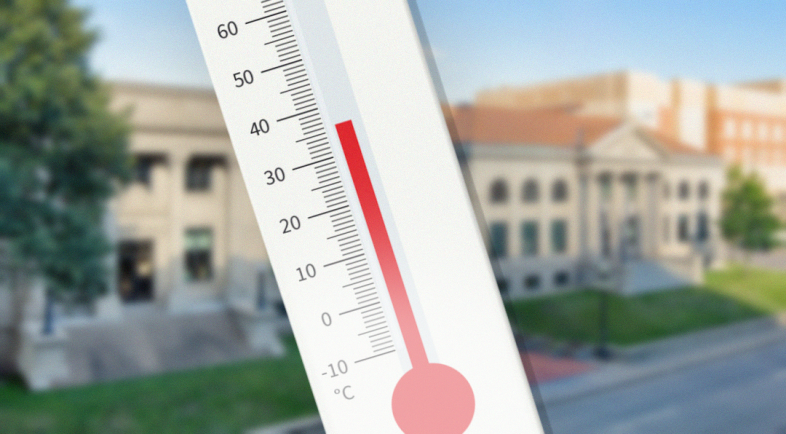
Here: 36 °C
